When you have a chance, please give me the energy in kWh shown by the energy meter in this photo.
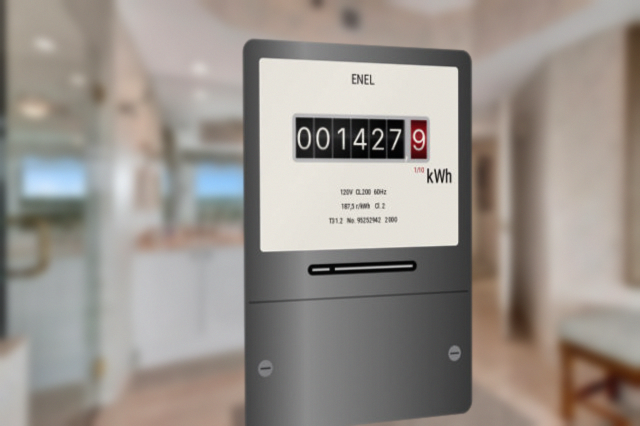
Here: 1427.9 kWh
